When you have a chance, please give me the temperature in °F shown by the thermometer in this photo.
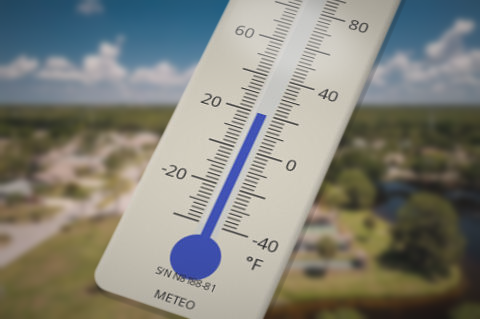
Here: 20 °F
